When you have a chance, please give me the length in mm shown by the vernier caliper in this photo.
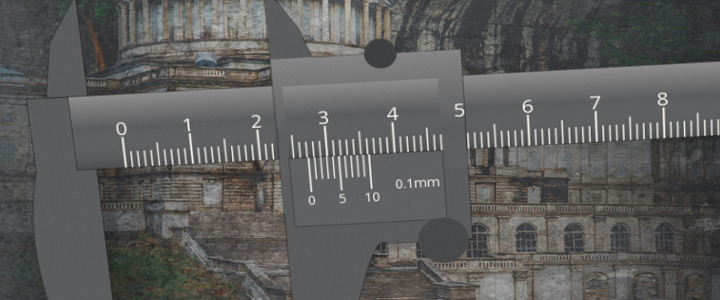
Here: 27.2 mm
